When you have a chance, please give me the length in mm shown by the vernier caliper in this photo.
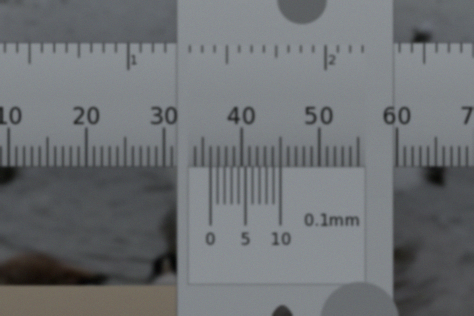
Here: 36.0 mm
